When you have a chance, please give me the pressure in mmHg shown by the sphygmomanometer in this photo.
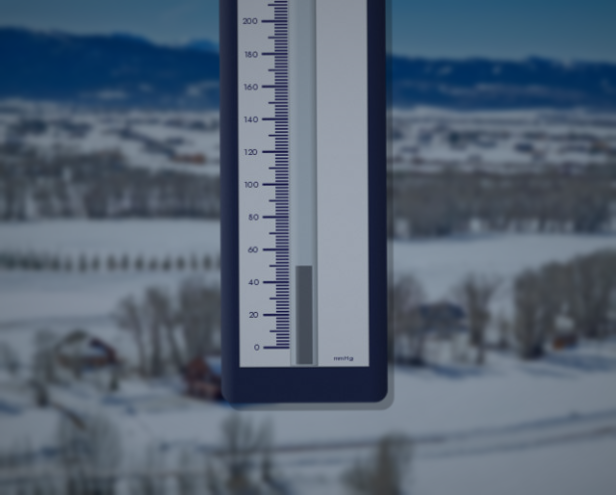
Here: 50 mmHg
